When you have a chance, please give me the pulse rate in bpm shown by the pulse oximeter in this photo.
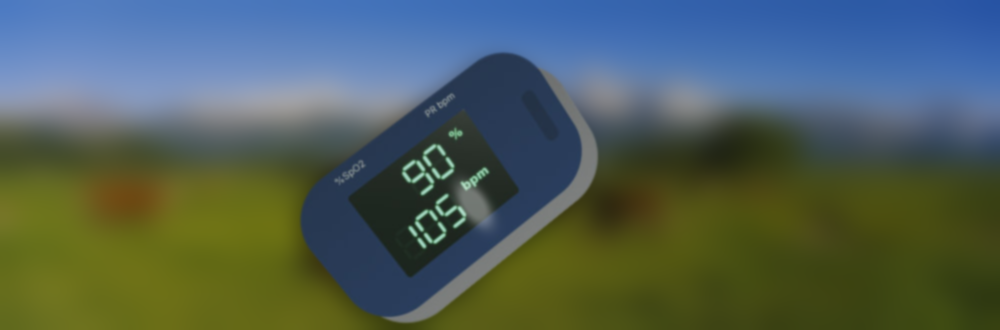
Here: 105 bpm
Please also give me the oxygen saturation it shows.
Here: 90 %
